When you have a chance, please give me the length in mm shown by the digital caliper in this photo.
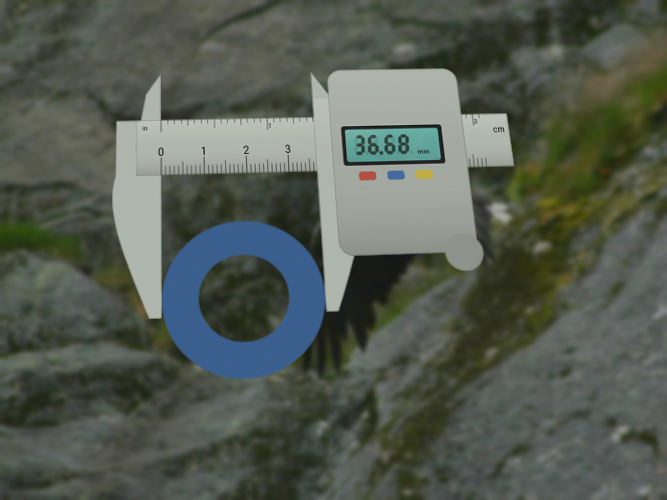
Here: 36.68 mm
